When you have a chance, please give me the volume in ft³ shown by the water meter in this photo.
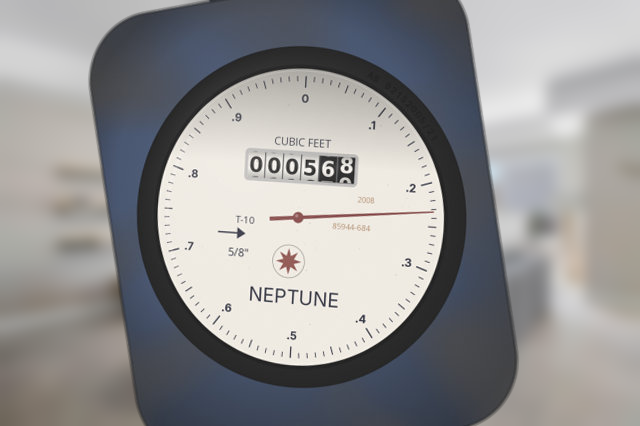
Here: 568.23 ft³
